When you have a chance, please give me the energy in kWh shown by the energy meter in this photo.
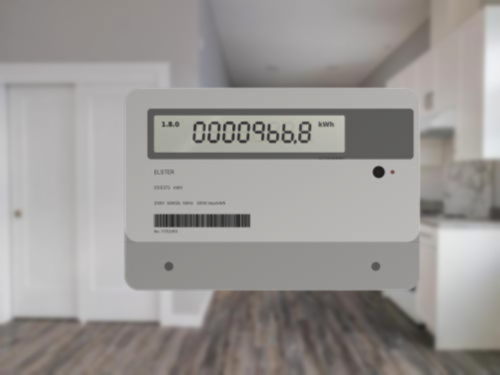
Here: 966.8 kWh
